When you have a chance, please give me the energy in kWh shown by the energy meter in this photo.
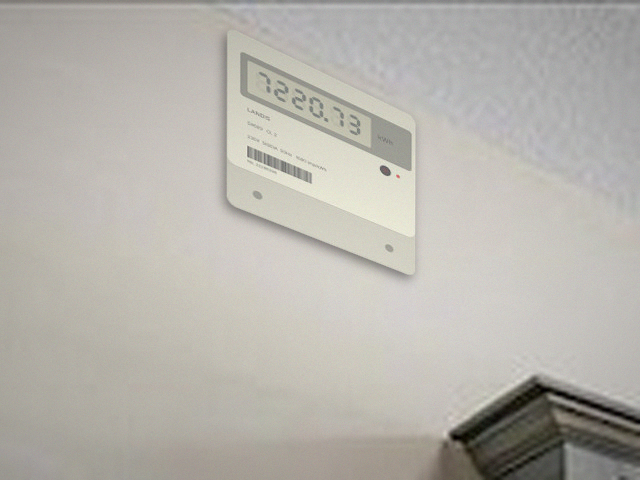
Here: 7220.73 kWh
